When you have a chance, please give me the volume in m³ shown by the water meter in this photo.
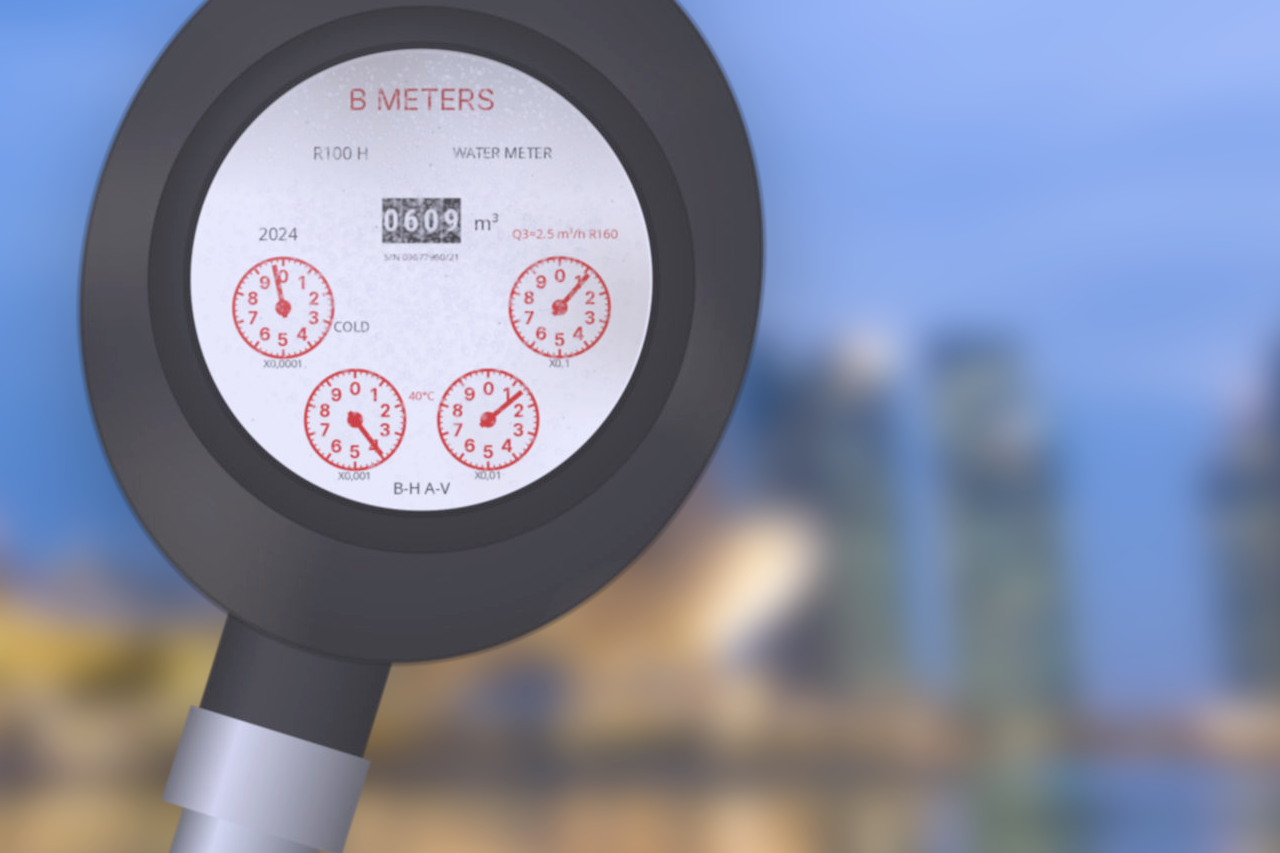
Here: 609.1139 m³
